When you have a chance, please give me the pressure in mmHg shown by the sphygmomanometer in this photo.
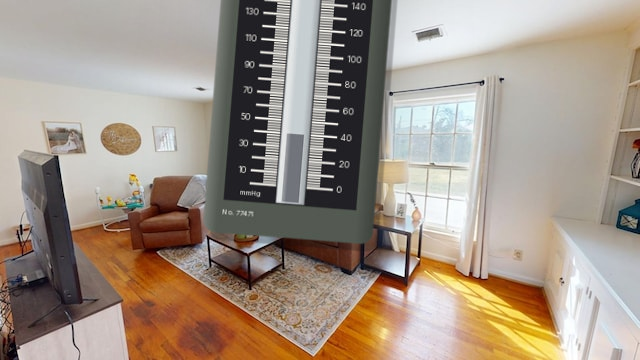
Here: 40 mmHg
